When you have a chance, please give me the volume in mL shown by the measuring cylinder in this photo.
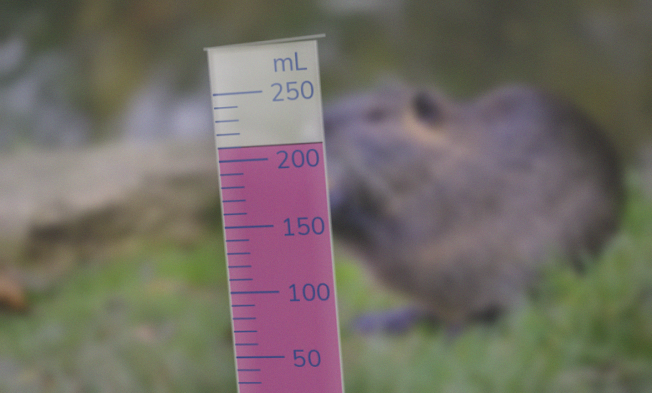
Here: 210 mL
